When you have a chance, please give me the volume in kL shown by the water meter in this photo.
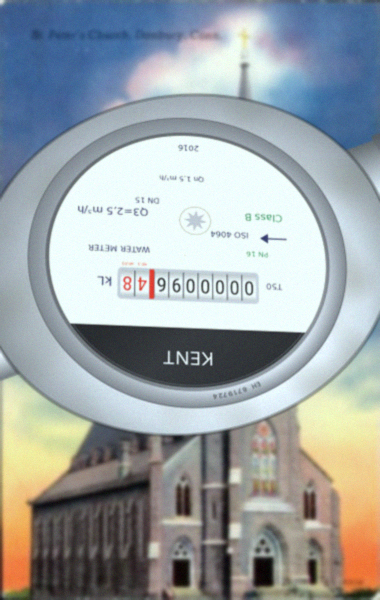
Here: 96.48 kL
